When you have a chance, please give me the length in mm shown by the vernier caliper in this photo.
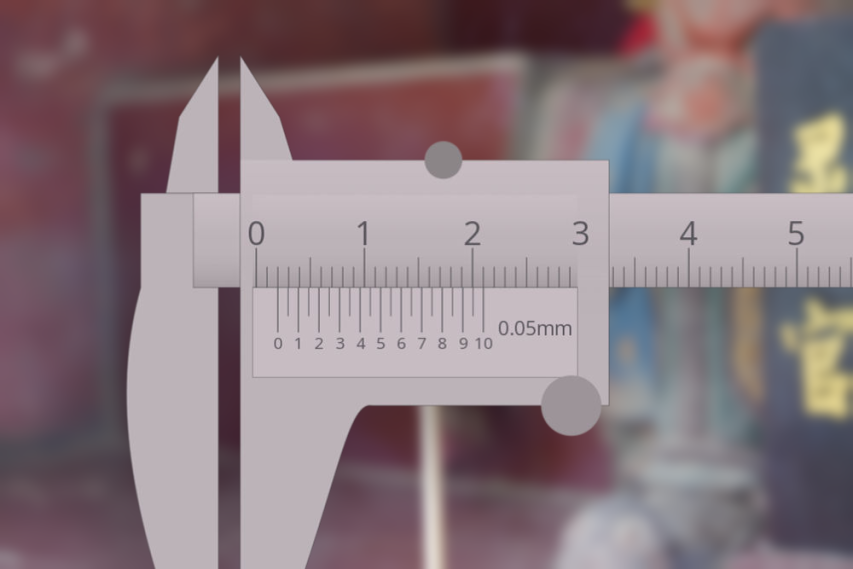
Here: 2.0 mm
